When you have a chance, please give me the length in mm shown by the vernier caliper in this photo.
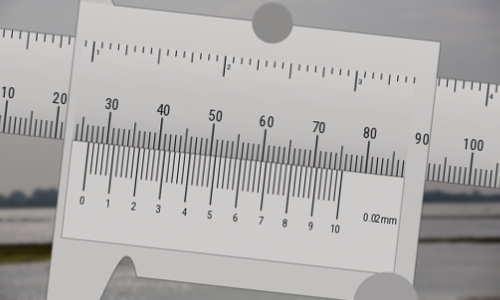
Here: 26.5 mm
